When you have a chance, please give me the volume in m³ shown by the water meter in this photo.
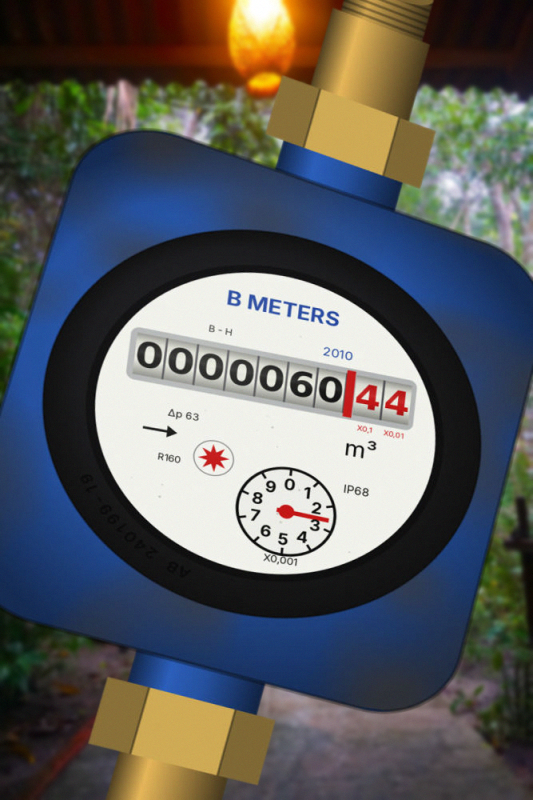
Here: 60.442 m³
